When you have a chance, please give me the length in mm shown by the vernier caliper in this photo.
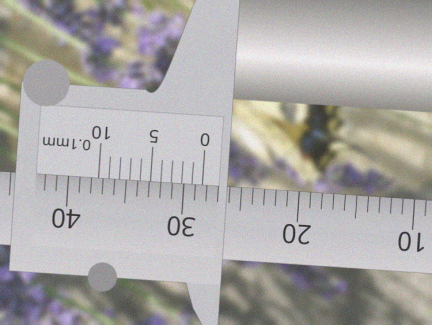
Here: 28.4 mm
